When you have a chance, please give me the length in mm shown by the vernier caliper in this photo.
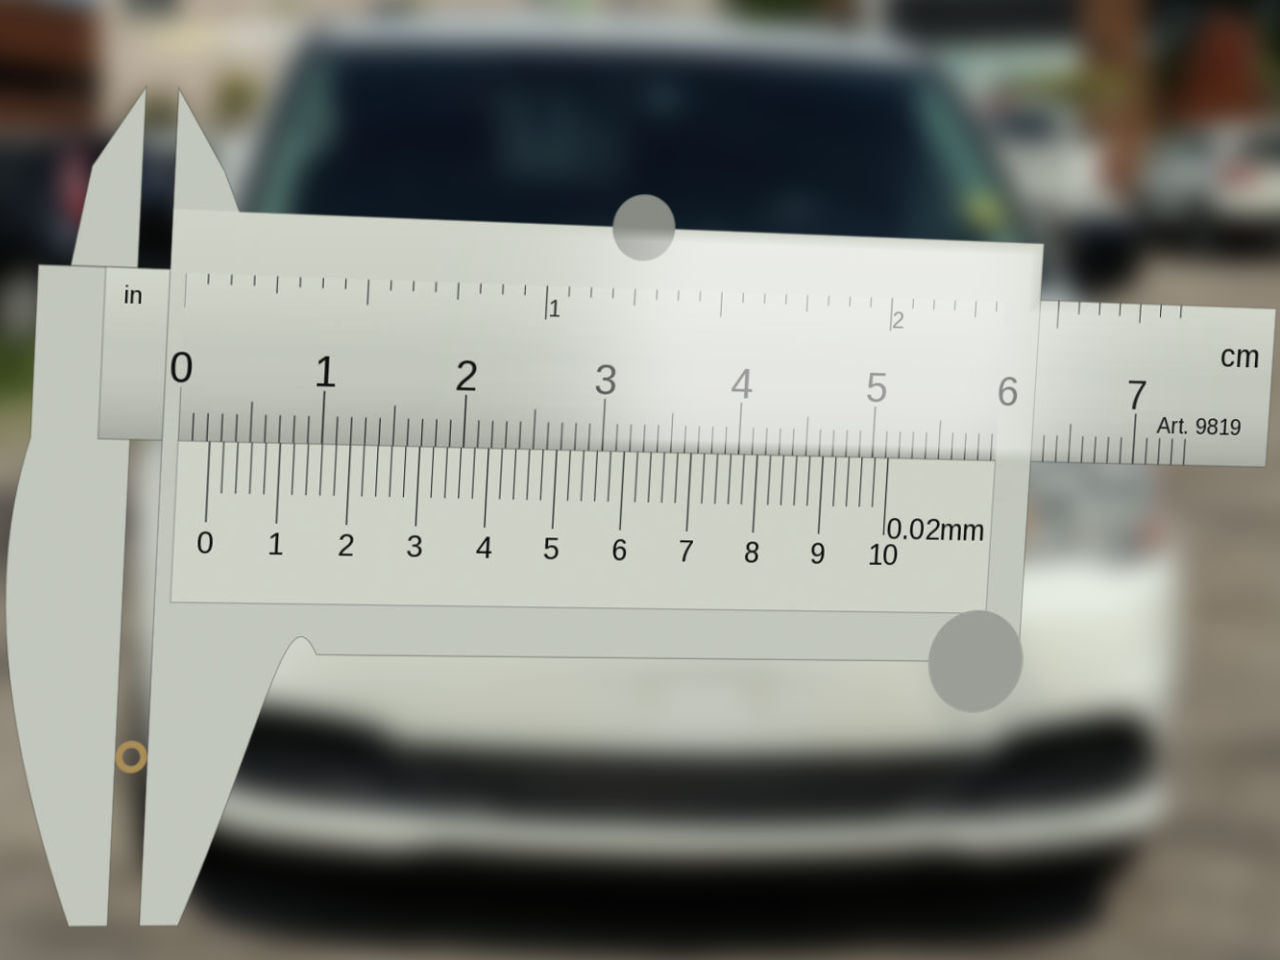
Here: 2.2 mm
